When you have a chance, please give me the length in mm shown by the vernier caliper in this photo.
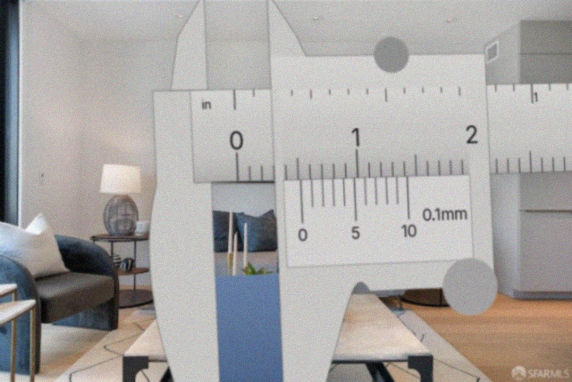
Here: 5.2 mm
